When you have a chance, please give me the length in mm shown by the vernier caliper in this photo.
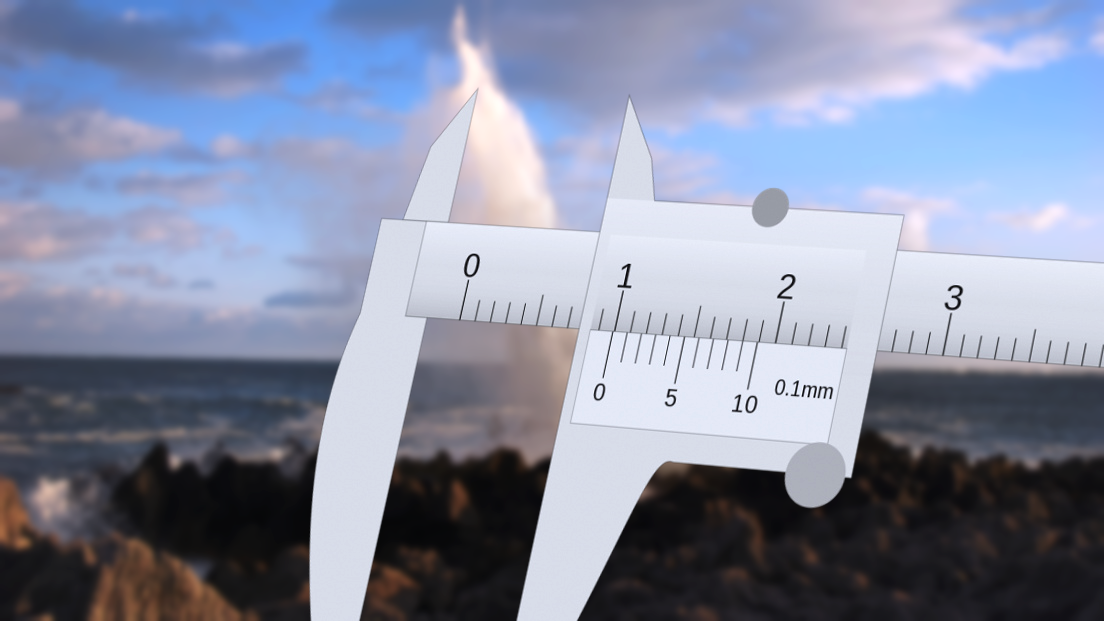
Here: 9.9 mm
